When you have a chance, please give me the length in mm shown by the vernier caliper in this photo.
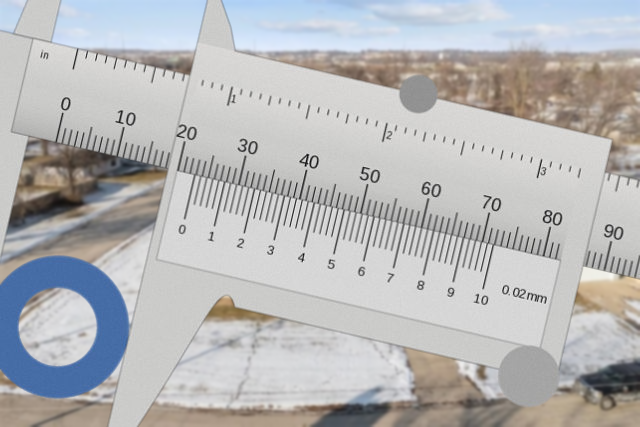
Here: 22.8 mm
